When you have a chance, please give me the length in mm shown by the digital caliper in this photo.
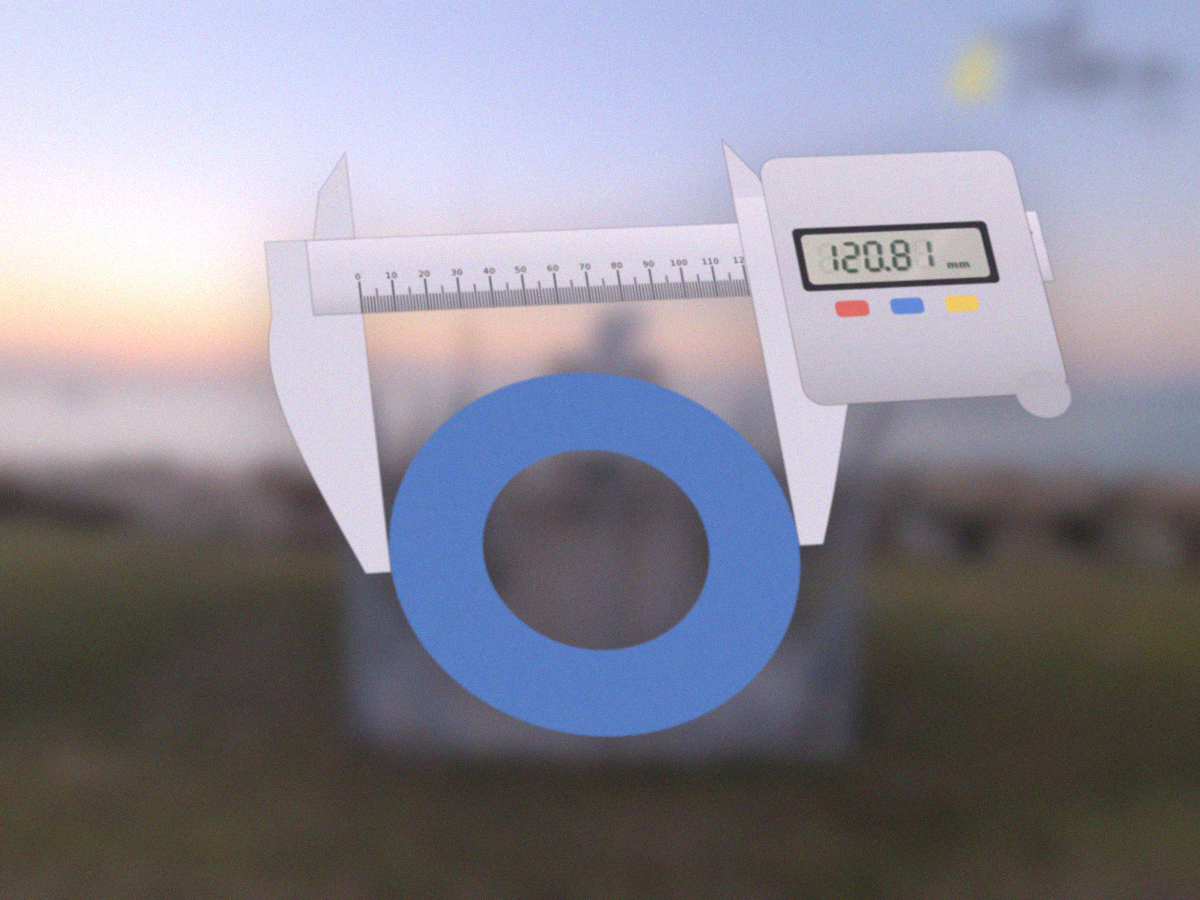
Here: 120.81 mm
